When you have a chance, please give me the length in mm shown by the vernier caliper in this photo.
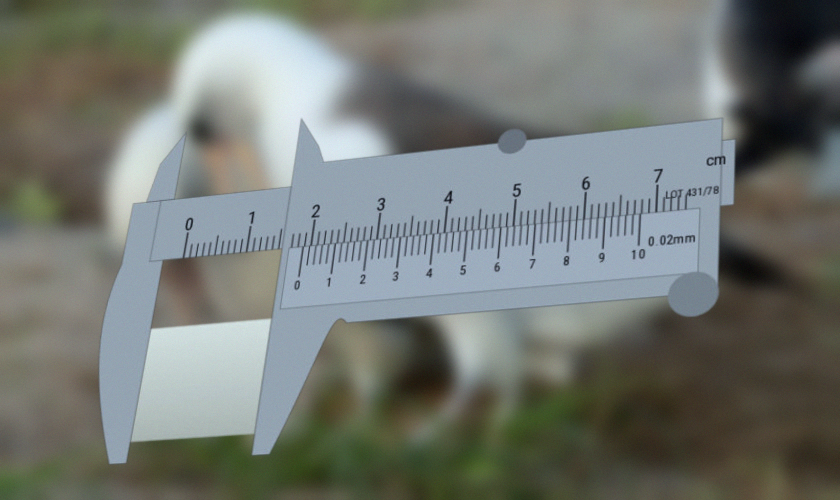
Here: 18.8 mm
